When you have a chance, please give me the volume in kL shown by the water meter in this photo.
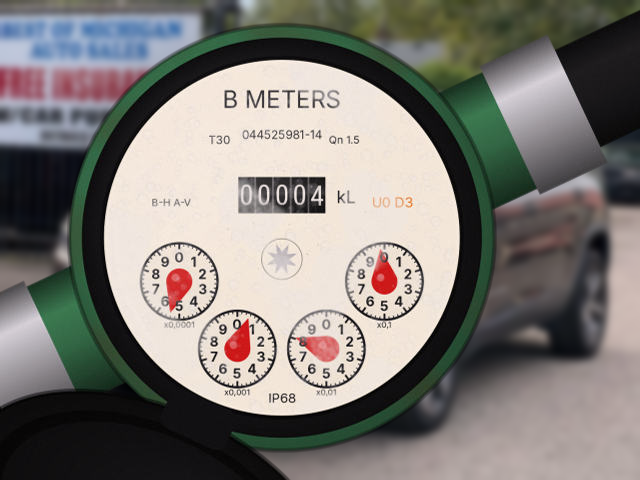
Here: 3.9805 kL
